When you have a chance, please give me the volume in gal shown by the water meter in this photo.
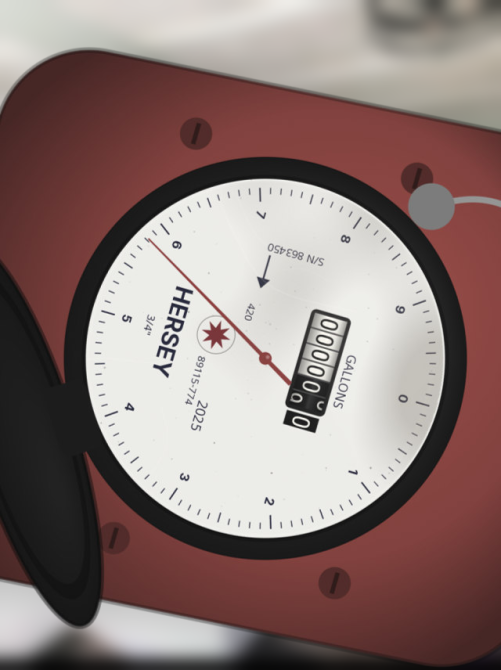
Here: 85.8 gal
